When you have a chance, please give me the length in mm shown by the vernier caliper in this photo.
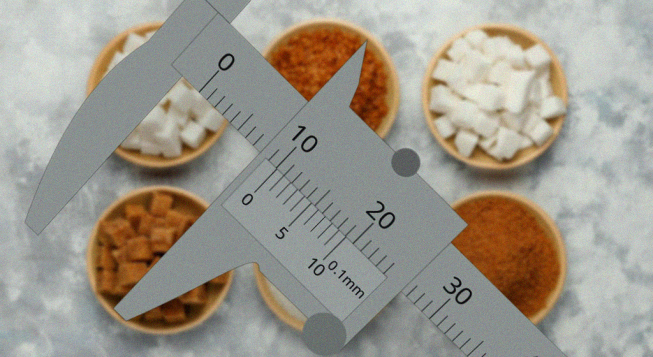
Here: 10.1 mm
